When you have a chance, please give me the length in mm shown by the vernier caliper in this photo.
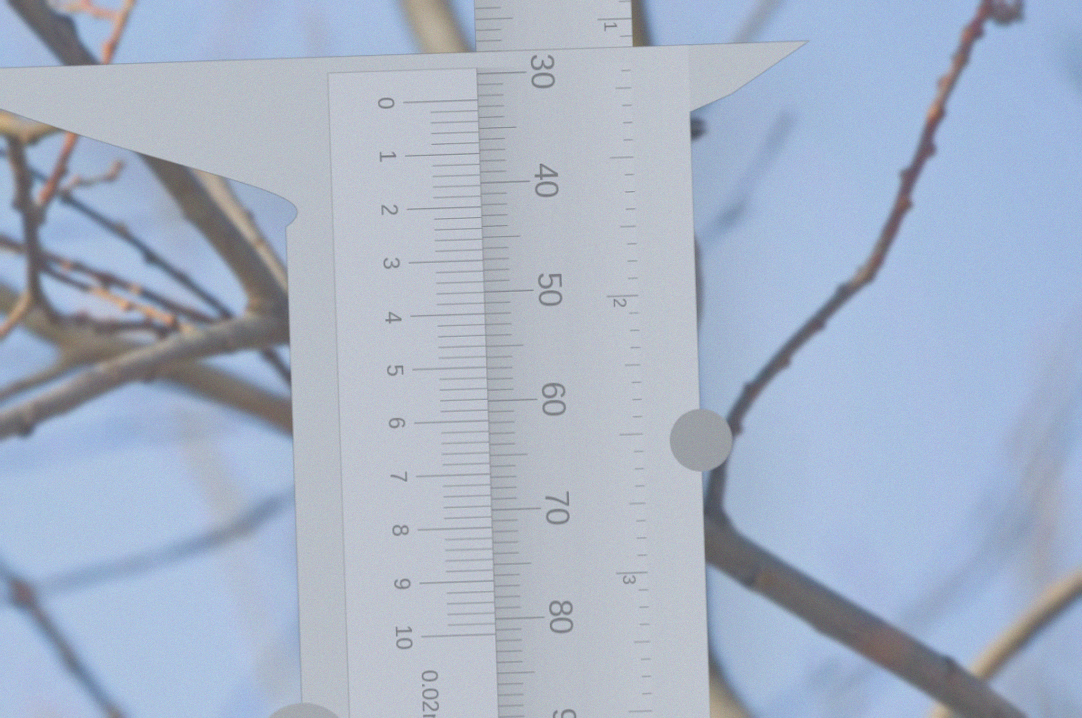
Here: 32.4 mm
